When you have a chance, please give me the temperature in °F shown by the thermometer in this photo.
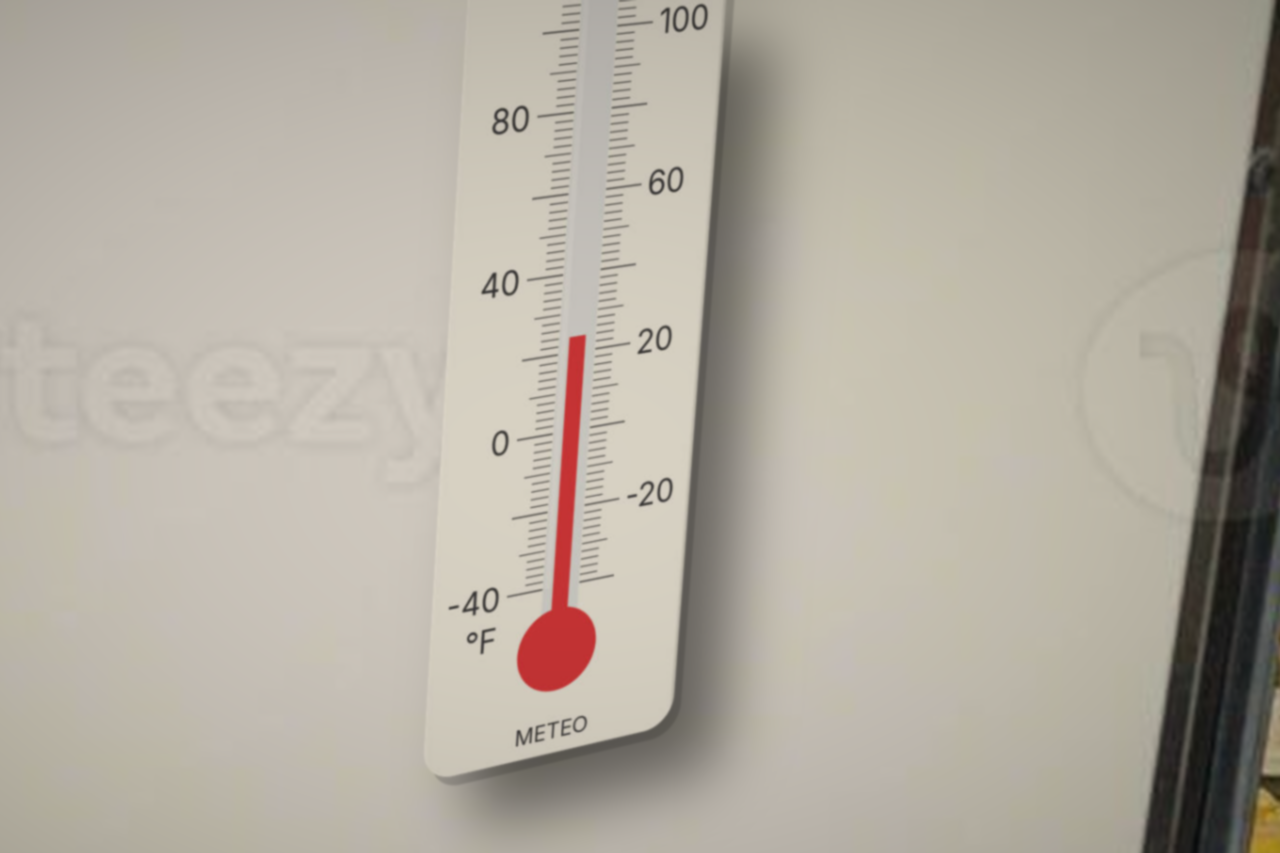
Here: 24 °F
